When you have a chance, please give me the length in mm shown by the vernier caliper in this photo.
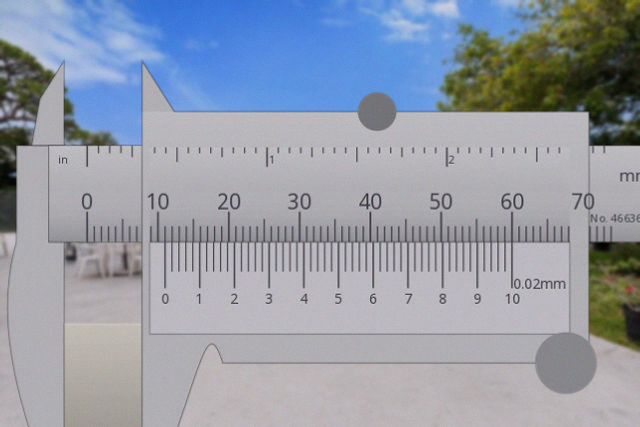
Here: 11.0 mm
